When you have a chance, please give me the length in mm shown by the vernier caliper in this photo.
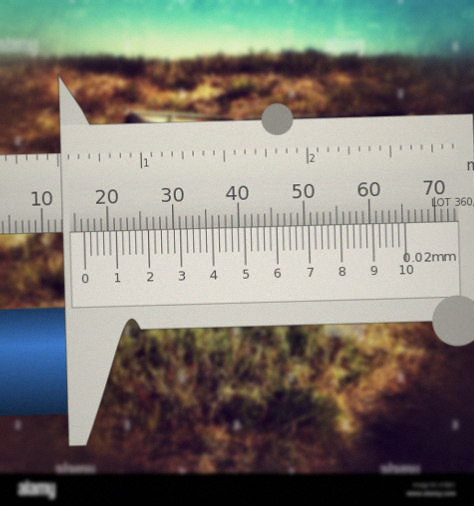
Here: 16.4 mm
